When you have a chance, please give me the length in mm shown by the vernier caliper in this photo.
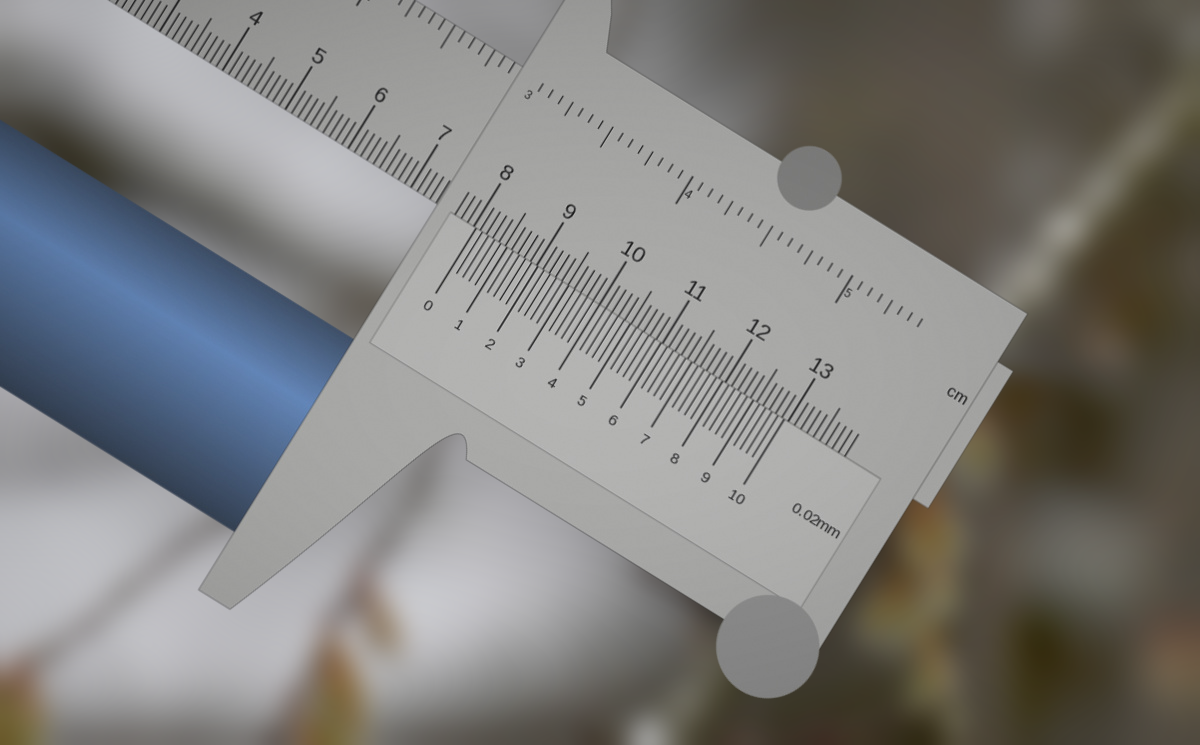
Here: 80.4 mm
